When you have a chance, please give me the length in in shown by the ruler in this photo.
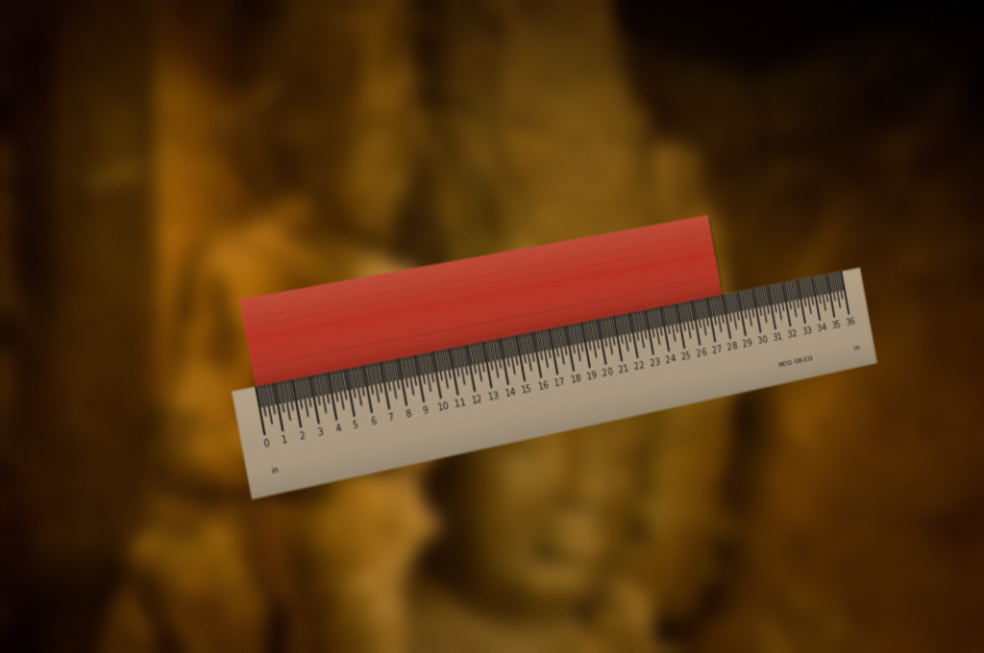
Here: 28 in
